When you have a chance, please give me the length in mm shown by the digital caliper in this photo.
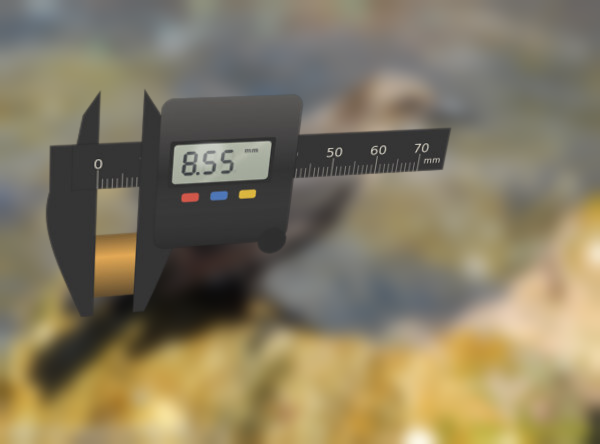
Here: 8.55 mm
